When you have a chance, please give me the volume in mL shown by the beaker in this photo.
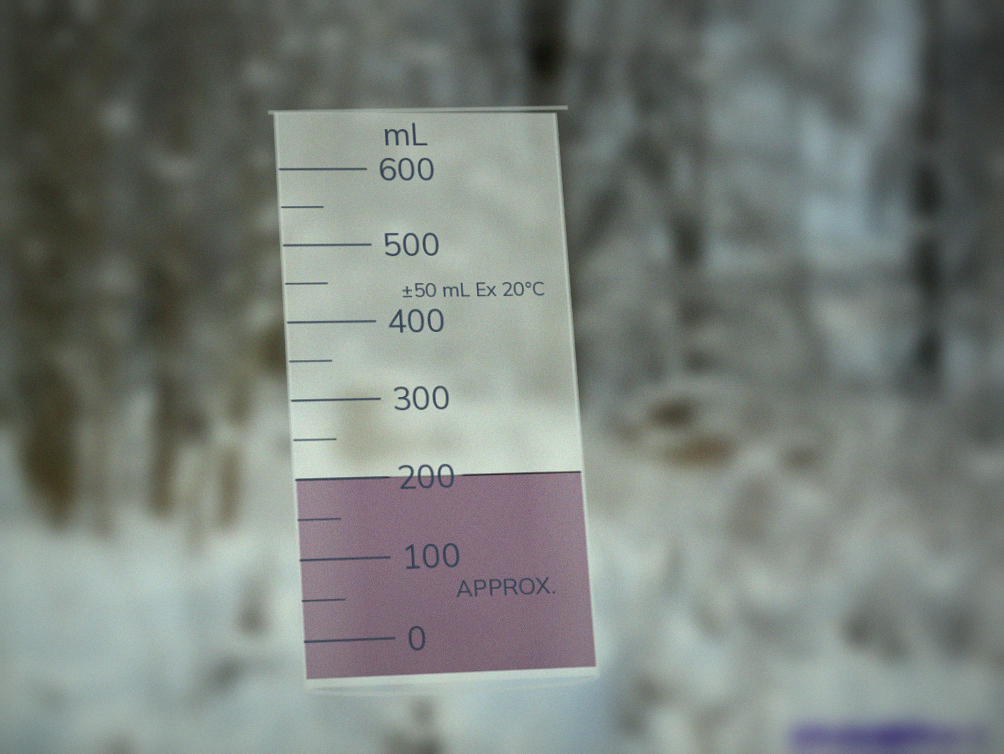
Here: 200 mL
